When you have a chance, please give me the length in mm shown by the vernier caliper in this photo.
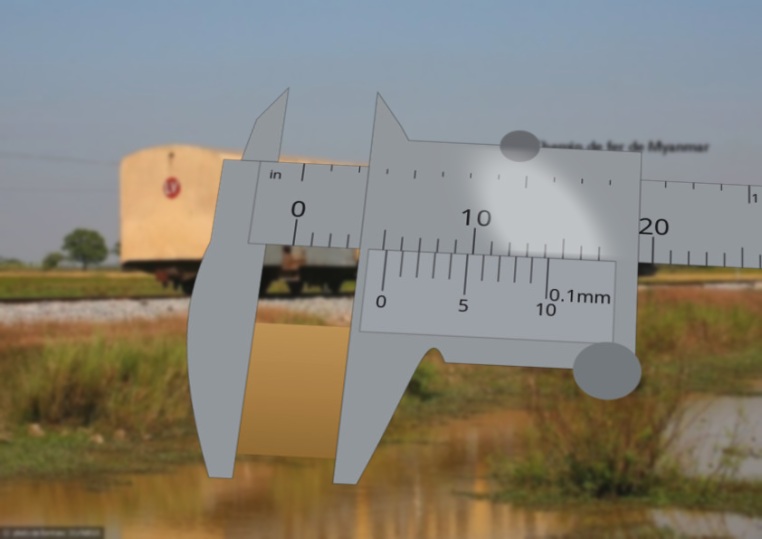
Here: 5.2 mm
